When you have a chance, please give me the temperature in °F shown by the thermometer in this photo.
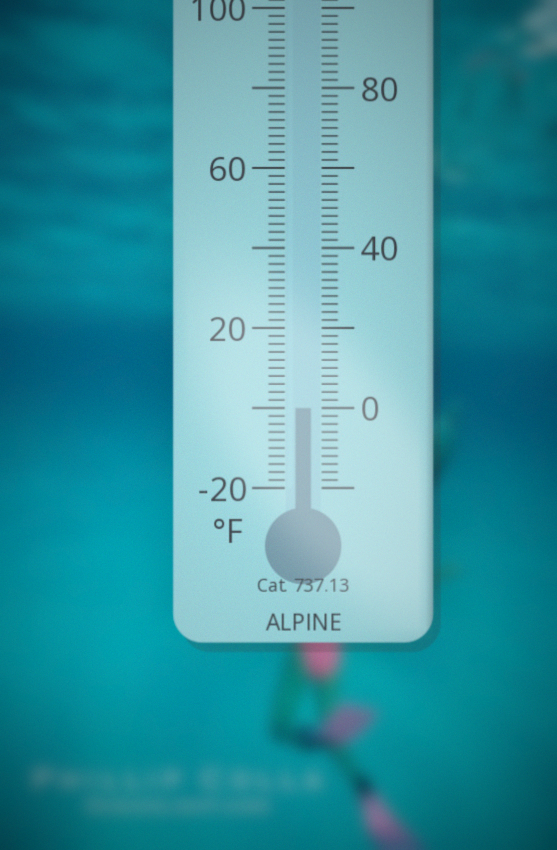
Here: 0 °F
